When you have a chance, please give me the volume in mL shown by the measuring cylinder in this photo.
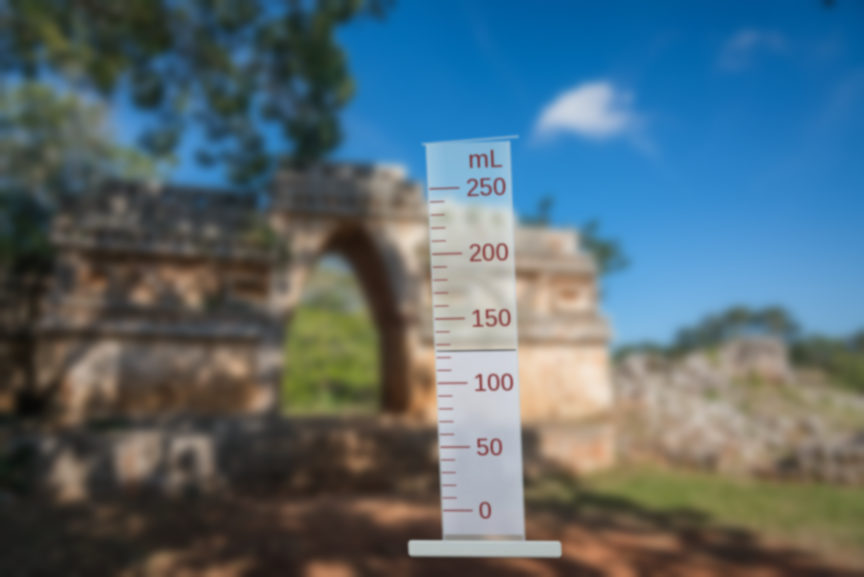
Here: 125 mL
